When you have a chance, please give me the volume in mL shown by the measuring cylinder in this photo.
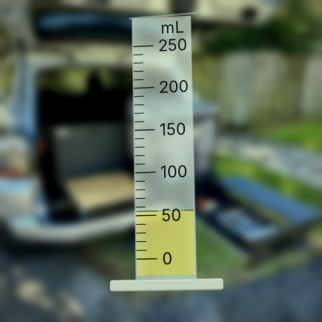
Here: 55 mL
